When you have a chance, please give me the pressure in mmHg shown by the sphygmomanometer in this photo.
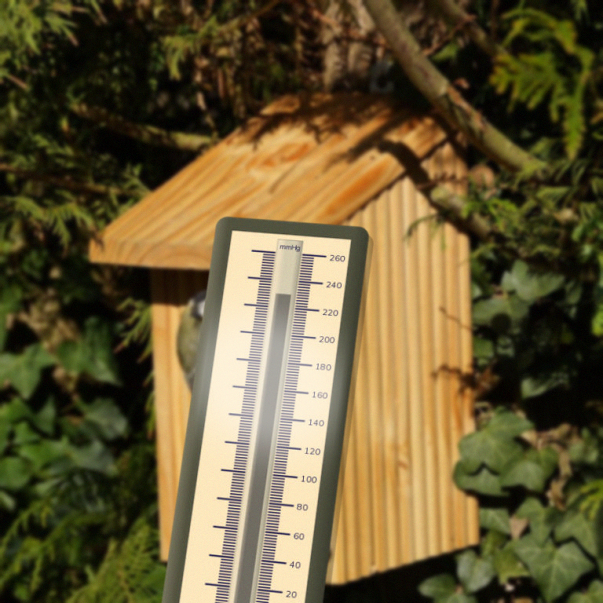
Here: 230 mmHg
